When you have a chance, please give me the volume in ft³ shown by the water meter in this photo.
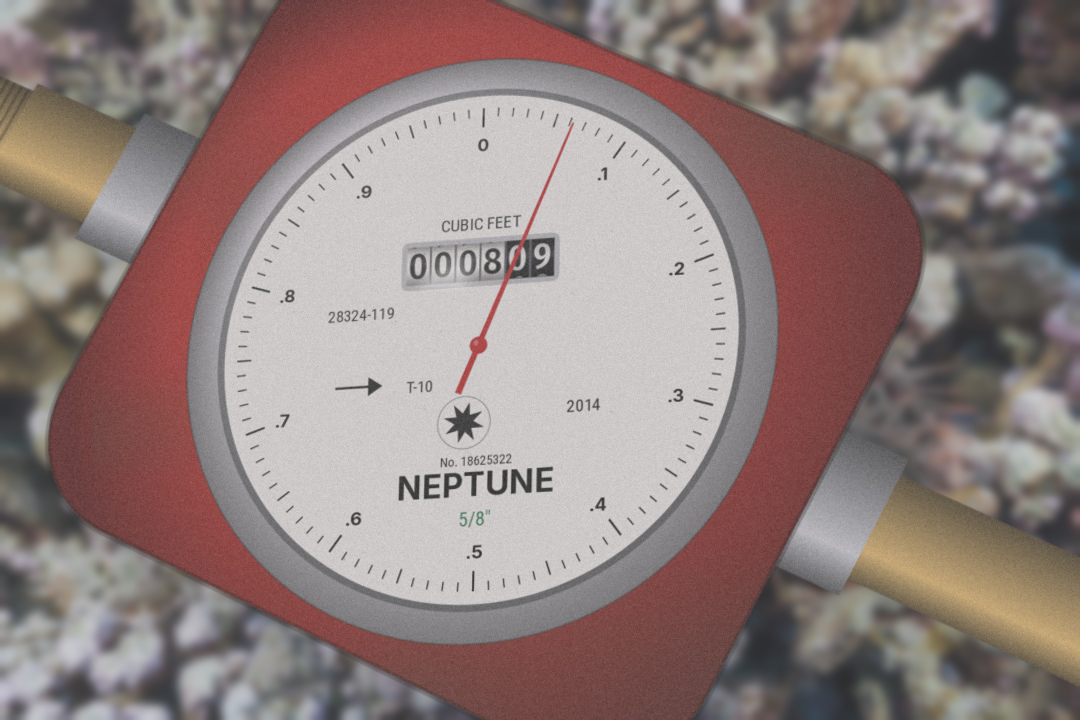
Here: 809.06 ft³
